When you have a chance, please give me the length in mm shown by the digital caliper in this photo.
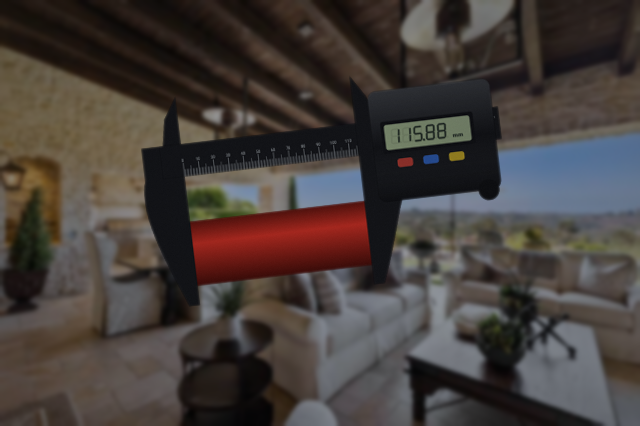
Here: 115.88 mm
